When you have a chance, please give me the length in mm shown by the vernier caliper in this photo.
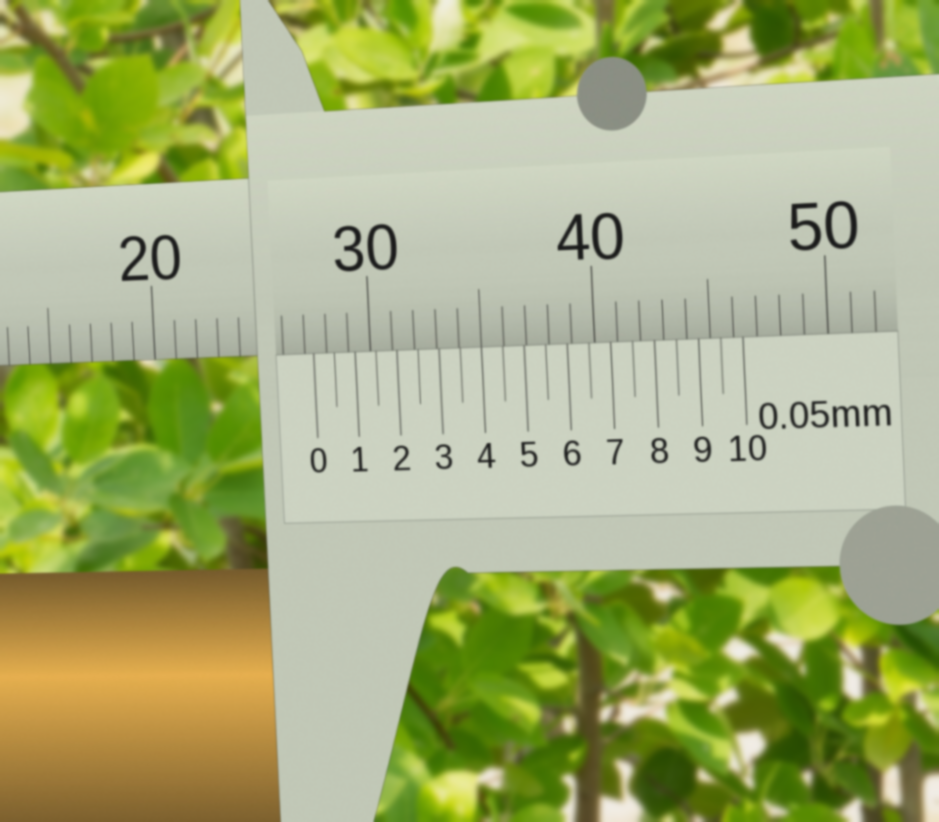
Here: 27.4 mm
